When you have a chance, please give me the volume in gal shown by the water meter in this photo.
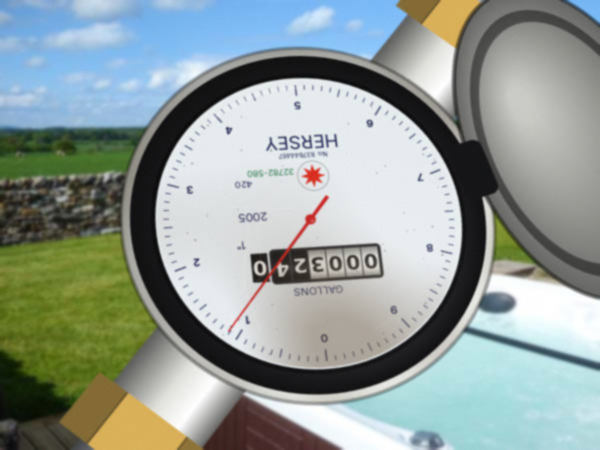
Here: 3241.1 gal
